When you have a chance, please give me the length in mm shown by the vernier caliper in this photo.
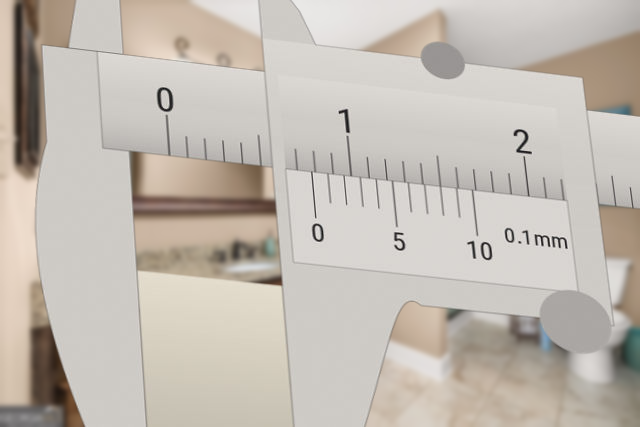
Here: 7.8 mm
